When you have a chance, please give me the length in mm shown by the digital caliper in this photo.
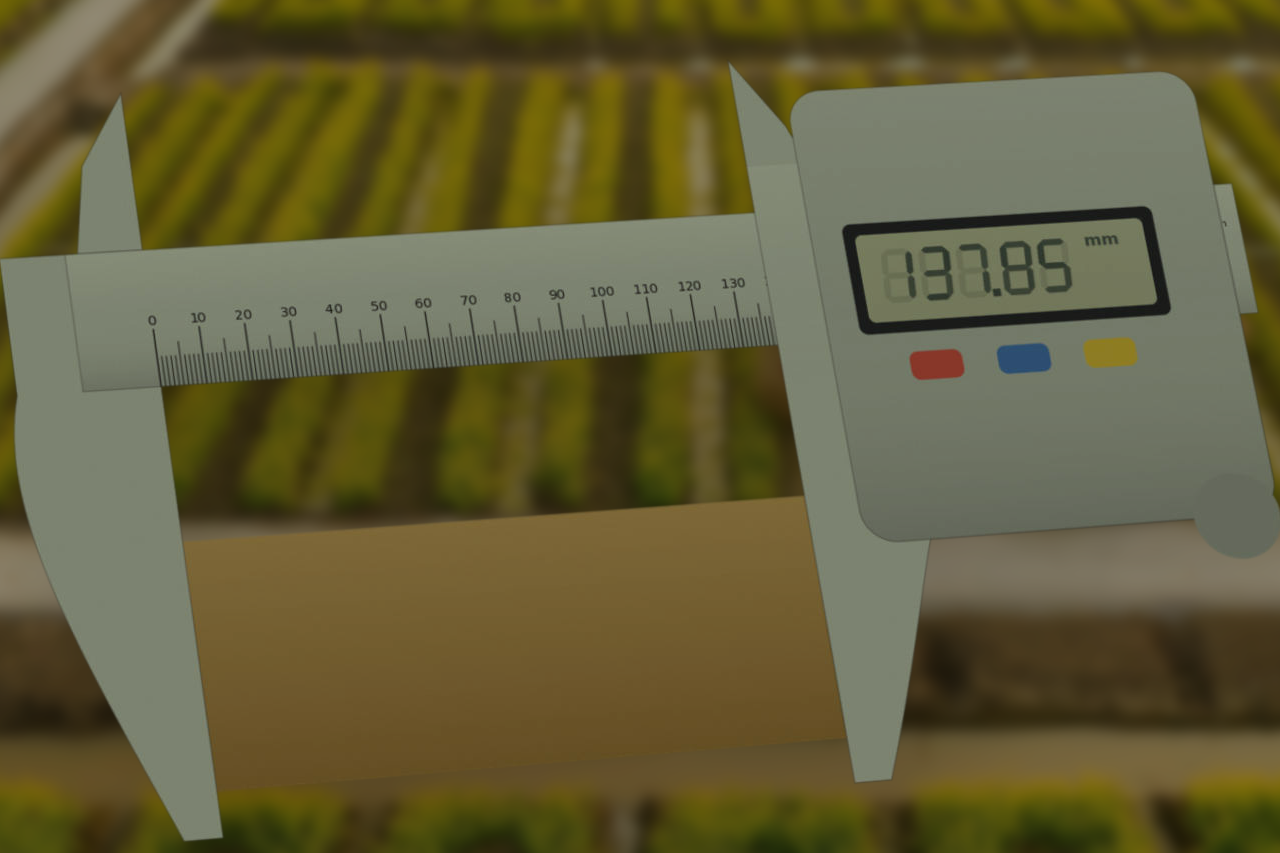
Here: 137.85 mm
